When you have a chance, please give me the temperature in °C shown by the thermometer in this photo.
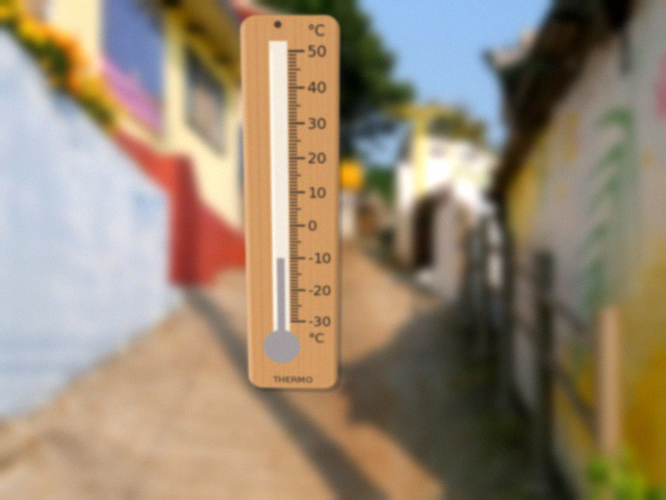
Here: -10 °C
